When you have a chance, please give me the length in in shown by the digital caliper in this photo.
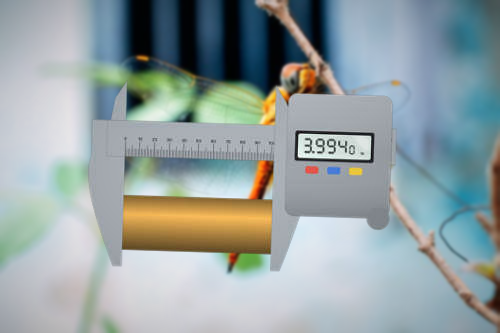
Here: 3.9940 in
